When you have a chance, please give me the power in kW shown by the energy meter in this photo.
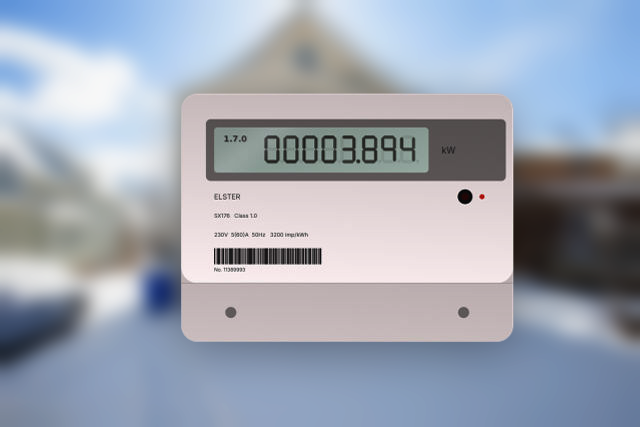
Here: 3.894 kW
